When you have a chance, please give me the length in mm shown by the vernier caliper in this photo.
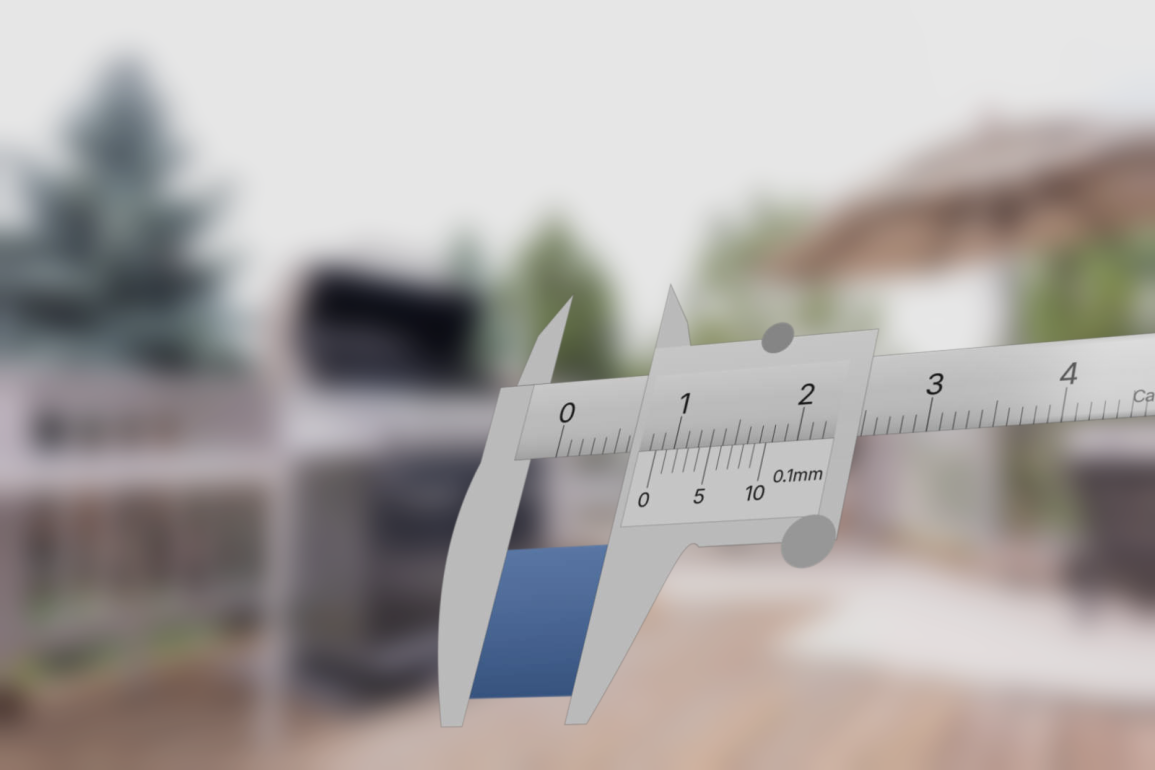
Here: 8.5 mm
